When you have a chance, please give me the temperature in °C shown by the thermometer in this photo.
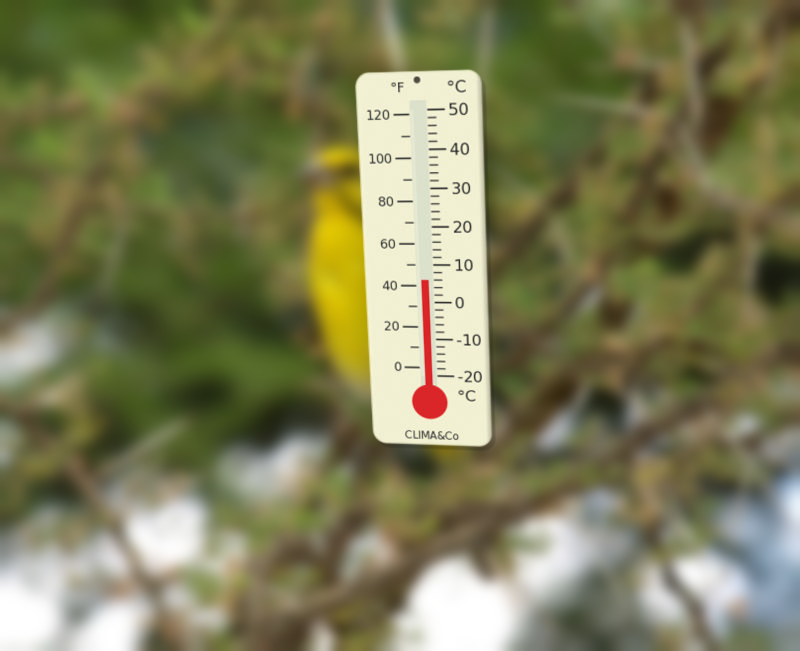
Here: 6 °C
